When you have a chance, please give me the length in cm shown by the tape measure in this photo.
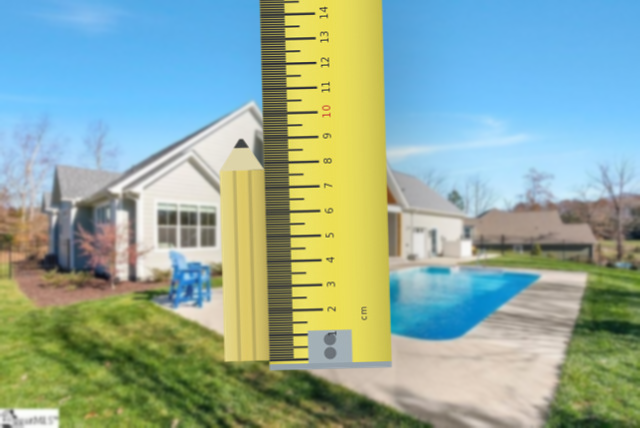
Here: 9 cm
